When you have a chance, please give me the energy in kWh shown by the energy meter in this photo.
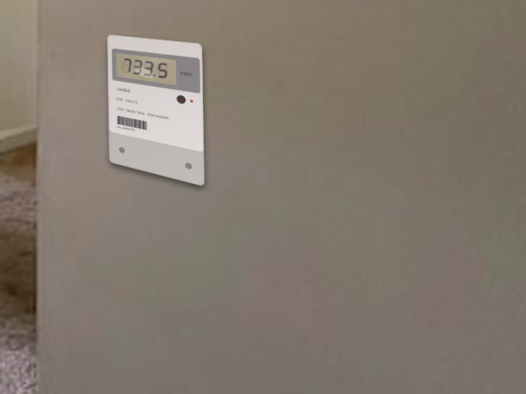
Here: 733.5 kWh
